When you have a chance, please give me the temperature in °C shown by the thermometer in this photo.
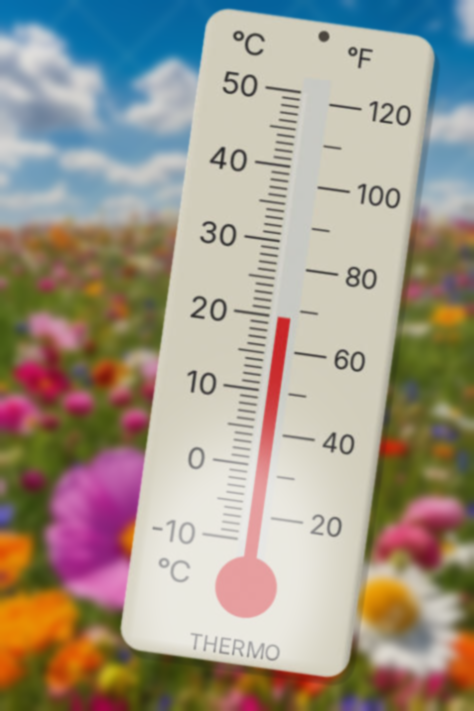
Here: 20 °C
